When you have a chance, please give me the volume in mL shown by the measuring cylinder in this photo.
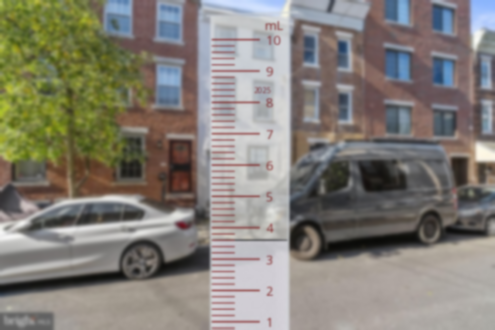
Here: 3.6 mL
